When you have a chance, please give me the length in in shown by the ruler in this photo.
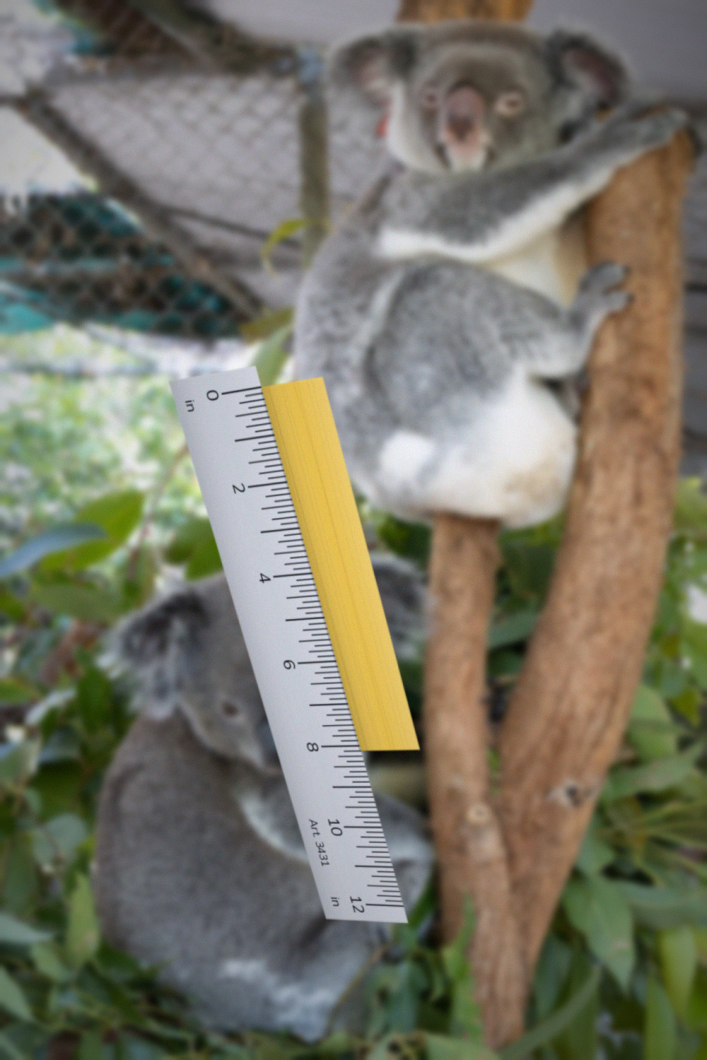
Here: 8.125 in
